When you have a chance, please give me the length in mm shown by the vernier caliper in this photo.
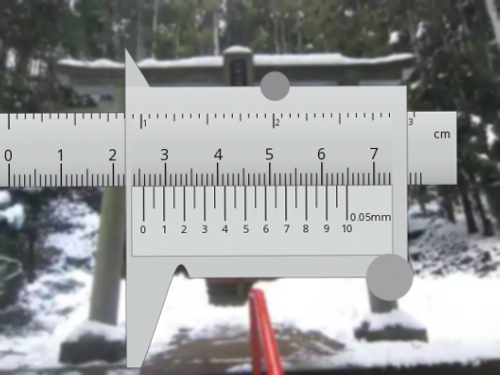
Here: 25.8 mm
